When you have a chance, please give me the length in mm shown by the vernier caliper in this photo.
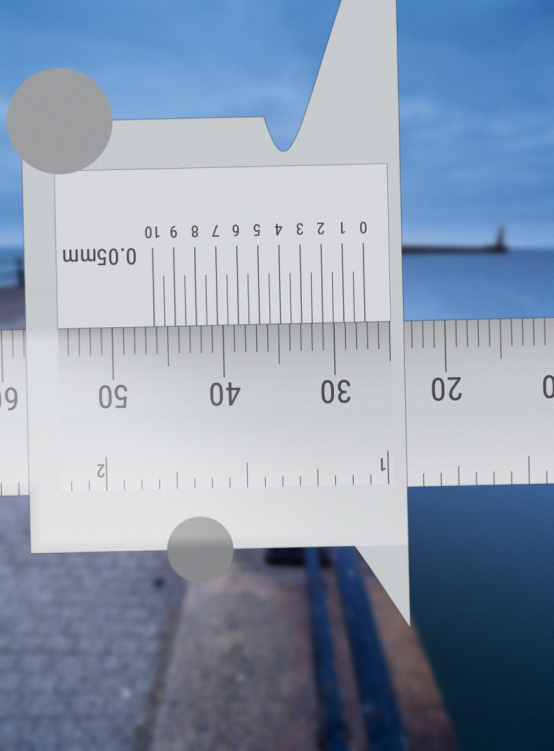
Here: 27.2 mm
